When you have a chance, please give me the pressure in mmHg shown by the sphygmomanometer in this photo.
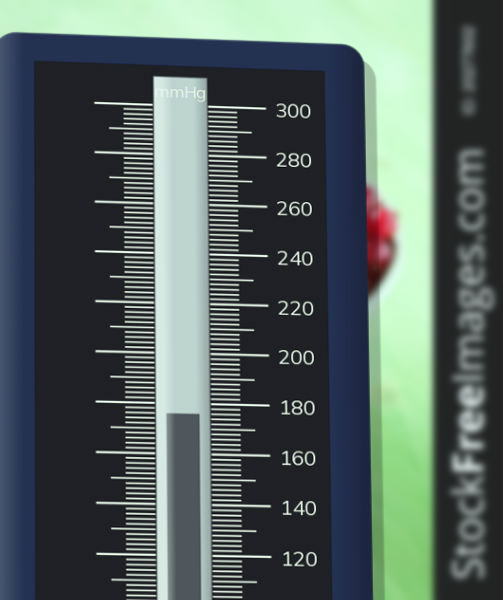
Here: 176 mmHg
